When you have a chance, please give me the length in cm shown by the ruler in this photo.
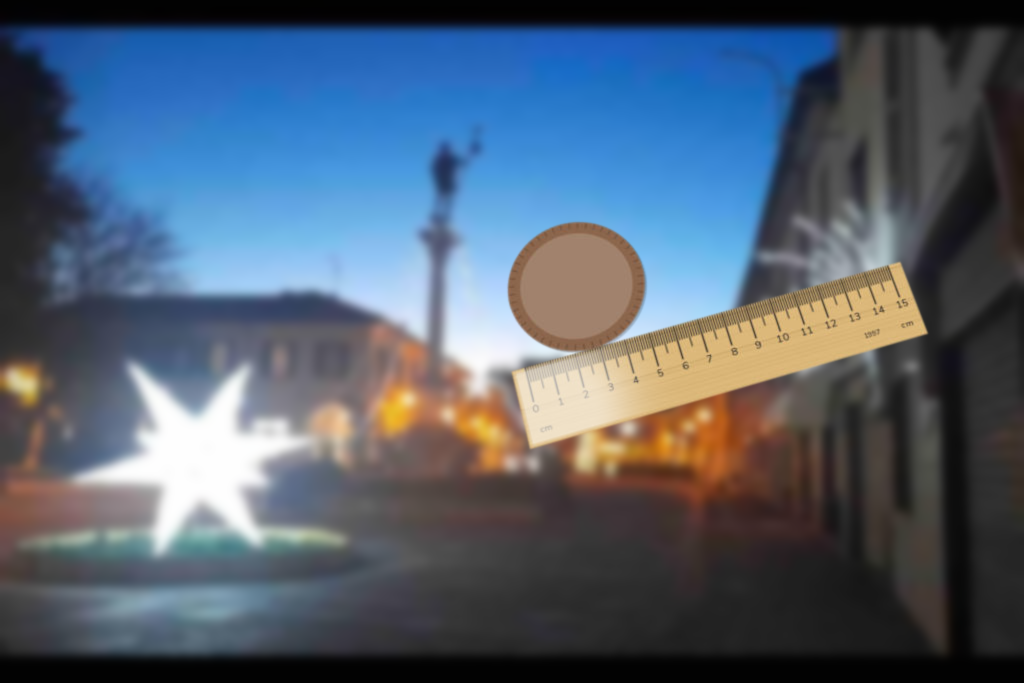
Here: 5.5 cm
